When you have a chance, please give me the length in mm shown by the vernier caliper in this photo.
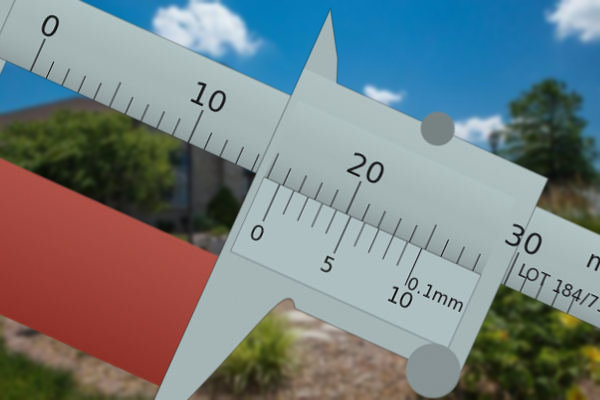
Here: 15.8 mm
